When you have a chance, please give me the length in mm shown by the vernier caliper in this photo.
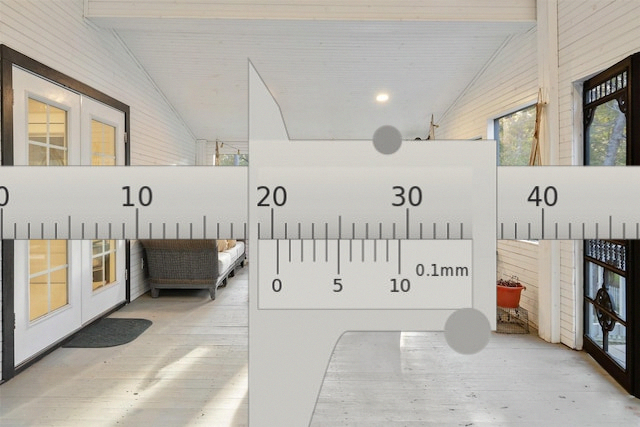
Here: 20.4 mm
